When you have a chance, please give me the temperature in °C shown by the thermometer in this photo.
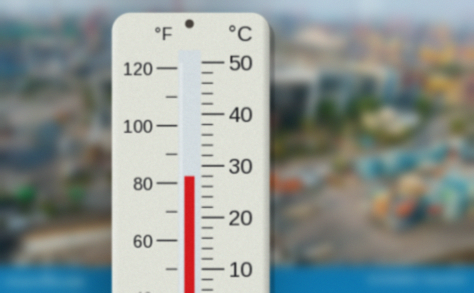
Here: 28 °C
